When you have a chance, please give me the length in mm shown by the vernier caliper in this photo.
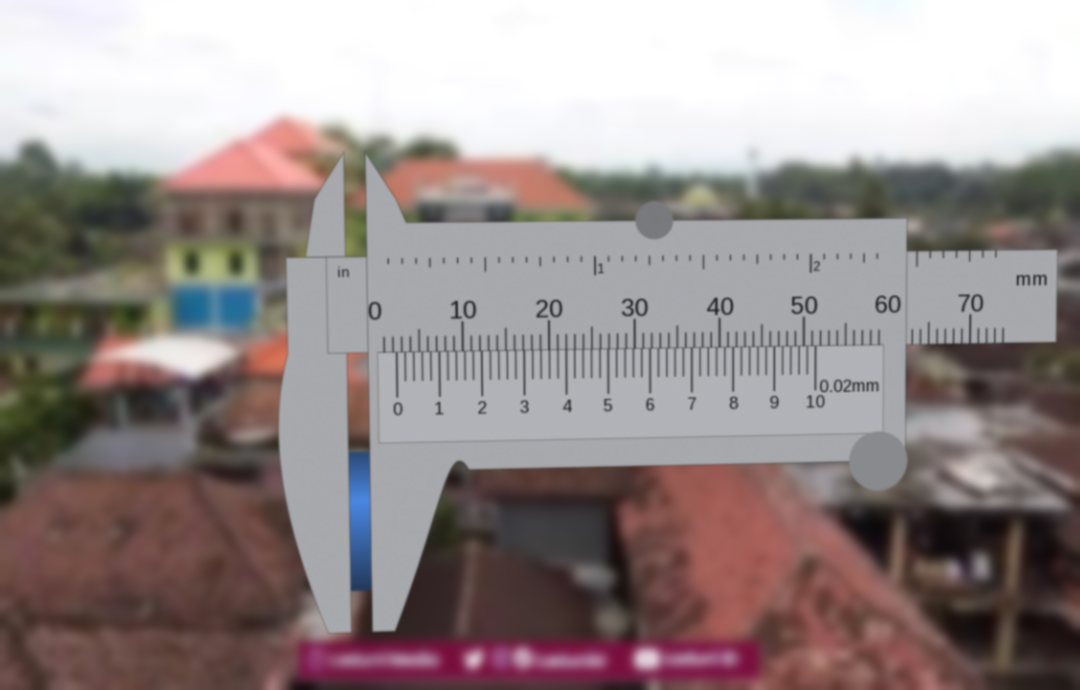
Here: 2.4 mm
